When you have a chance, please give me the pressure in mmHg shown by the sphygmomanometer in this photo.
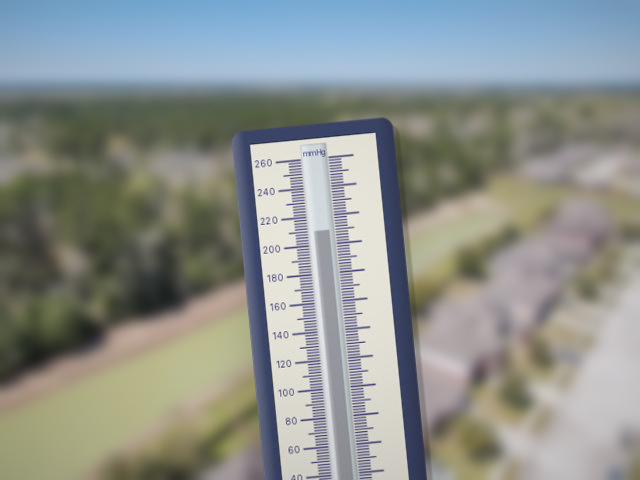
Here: 210 mmHg
